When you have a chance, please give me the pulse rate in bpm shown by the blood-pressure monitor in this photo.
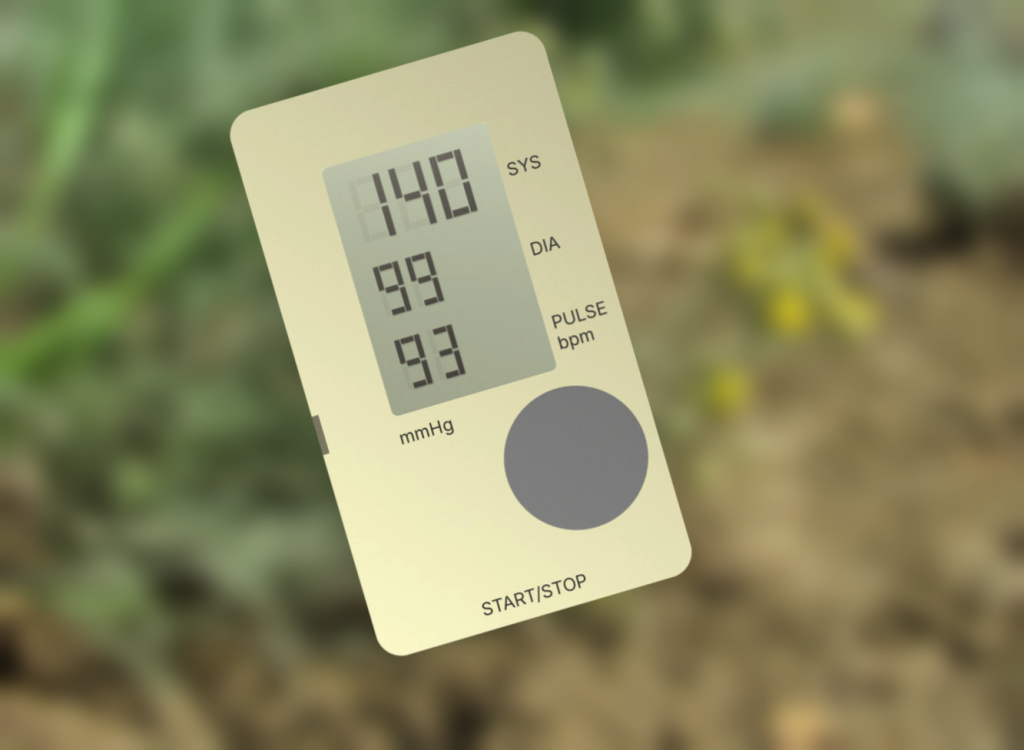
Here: 93 bpm
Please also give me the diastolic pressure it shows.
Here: 99 mmHg
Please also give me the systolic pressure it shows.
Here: 140 mmHg
